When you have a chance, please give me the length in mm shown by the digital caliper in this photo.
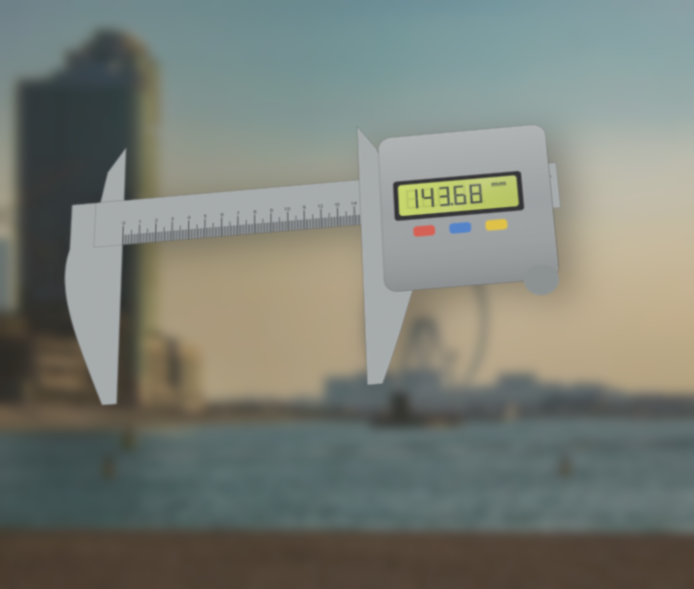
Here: 143.68 mm
